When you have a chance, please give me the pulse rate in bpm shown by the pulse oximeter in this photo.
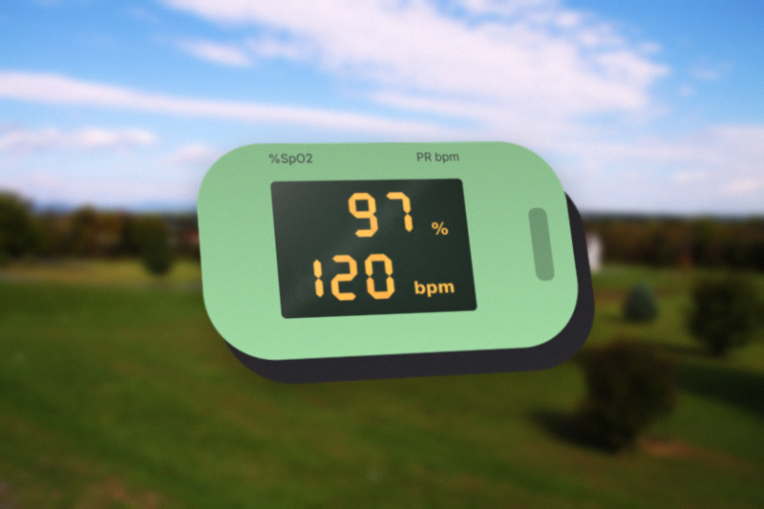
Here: 120 bpm
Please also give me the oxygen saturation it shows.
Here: 97 %
